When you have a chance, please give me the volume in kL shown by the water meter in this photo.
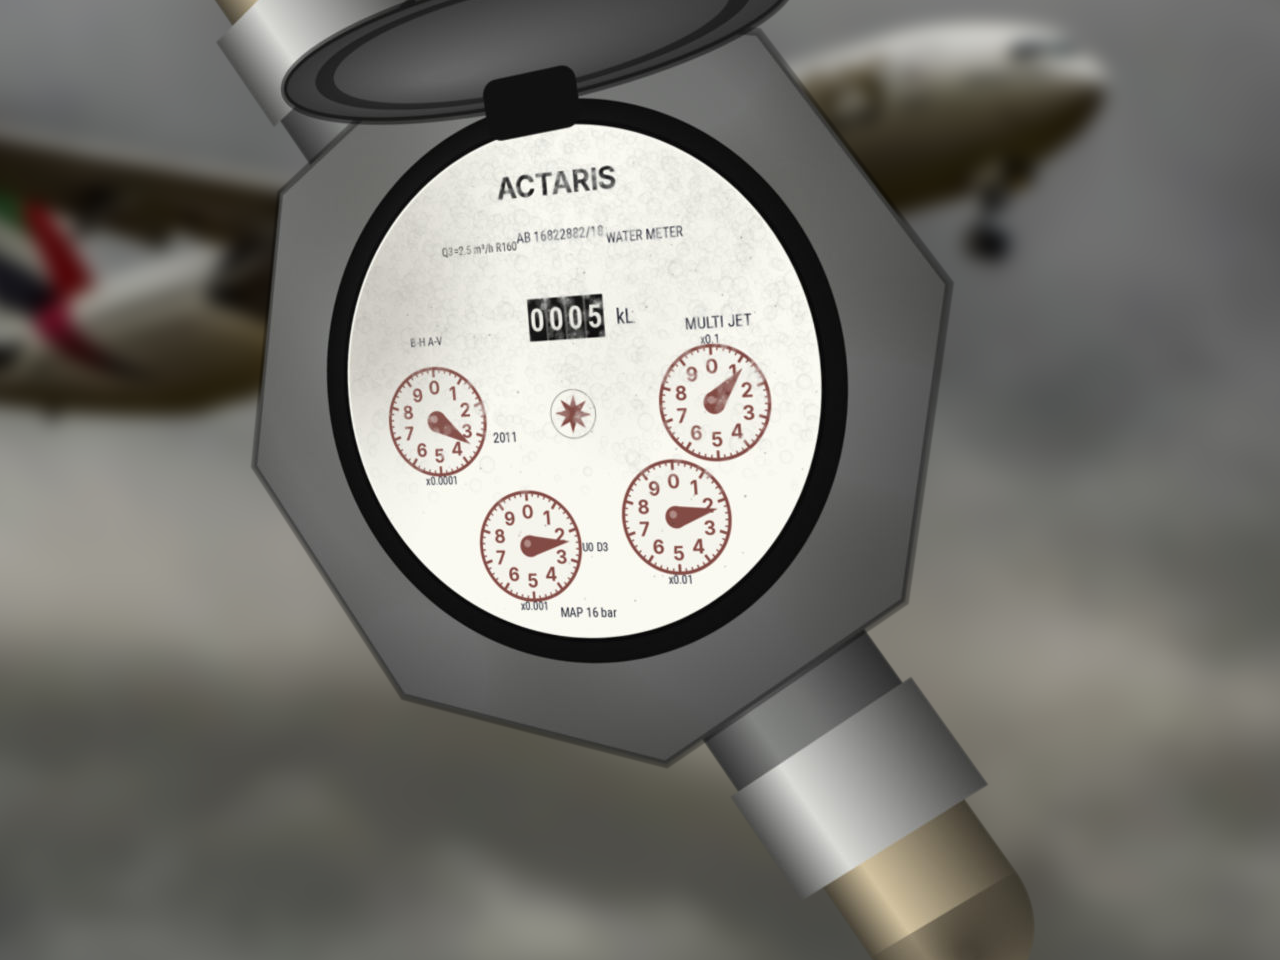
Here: 5.1223 kL
